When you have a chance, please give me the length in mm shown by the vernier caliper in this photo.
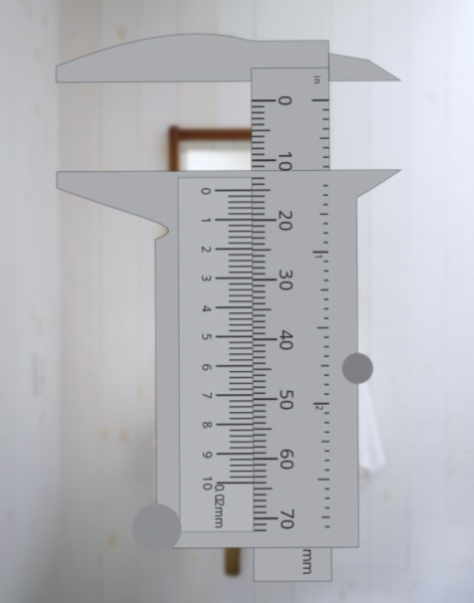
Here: 15.0 mm
